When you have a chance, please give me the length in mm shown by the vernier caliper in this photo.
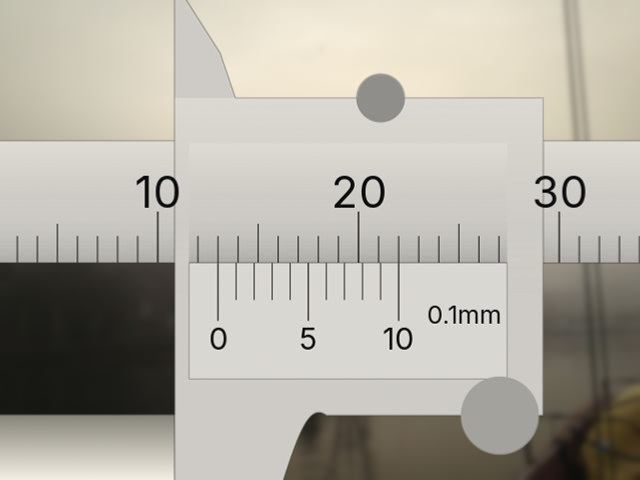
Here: 13.0 mm
